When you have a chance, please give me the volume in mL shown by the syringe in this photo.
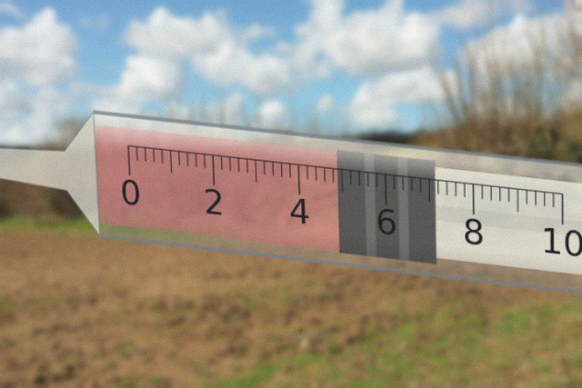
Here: 4.9 mL
